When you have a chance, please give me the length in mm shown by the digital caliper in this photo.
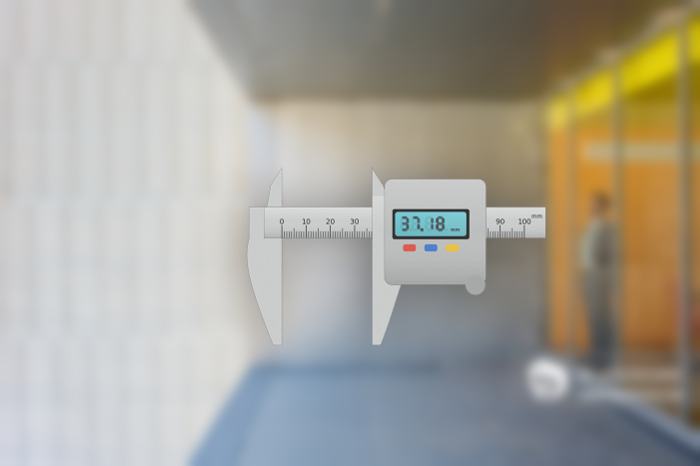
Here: 37.18 mm
